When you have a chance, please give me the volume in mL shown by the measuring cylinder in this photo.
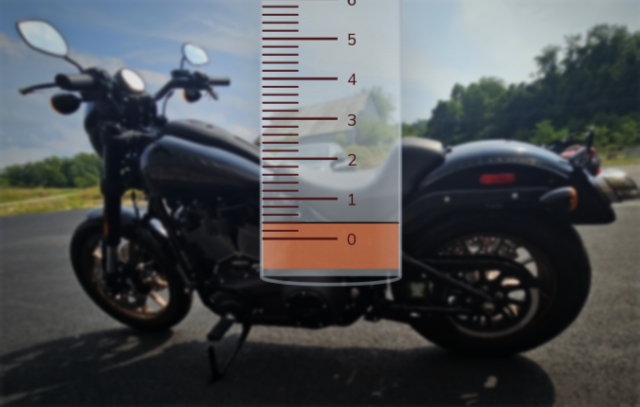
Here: 0.4 mL
